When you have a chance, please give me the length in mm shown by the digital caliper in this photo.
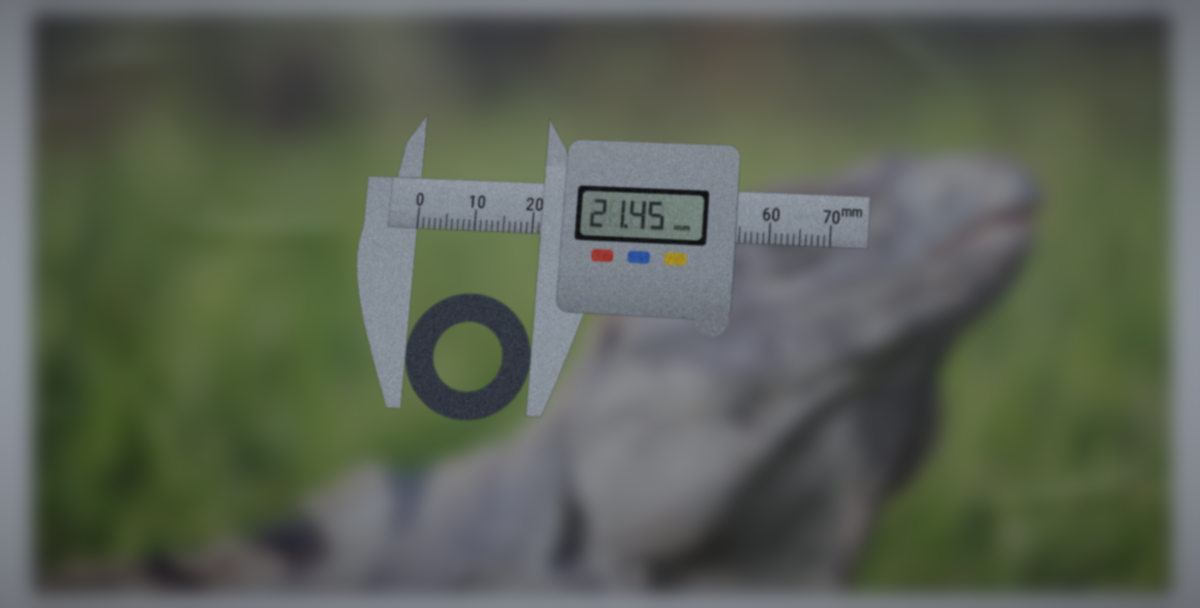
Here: 21.45 mm
